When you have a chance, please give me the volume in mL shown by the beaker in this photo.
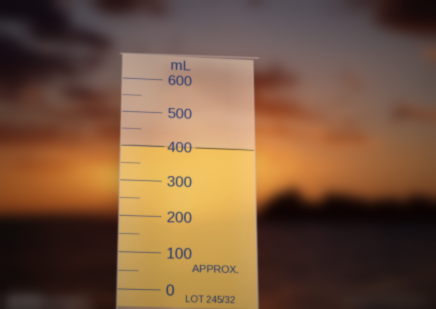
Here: 400 mL
